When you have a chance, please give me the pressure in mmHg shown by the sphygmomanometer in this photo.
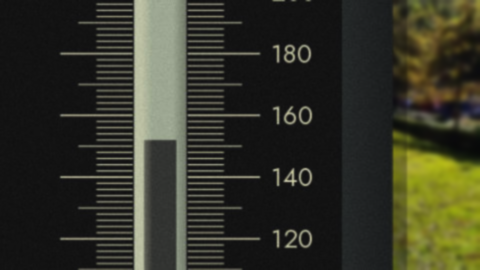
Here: 152 mmHg
